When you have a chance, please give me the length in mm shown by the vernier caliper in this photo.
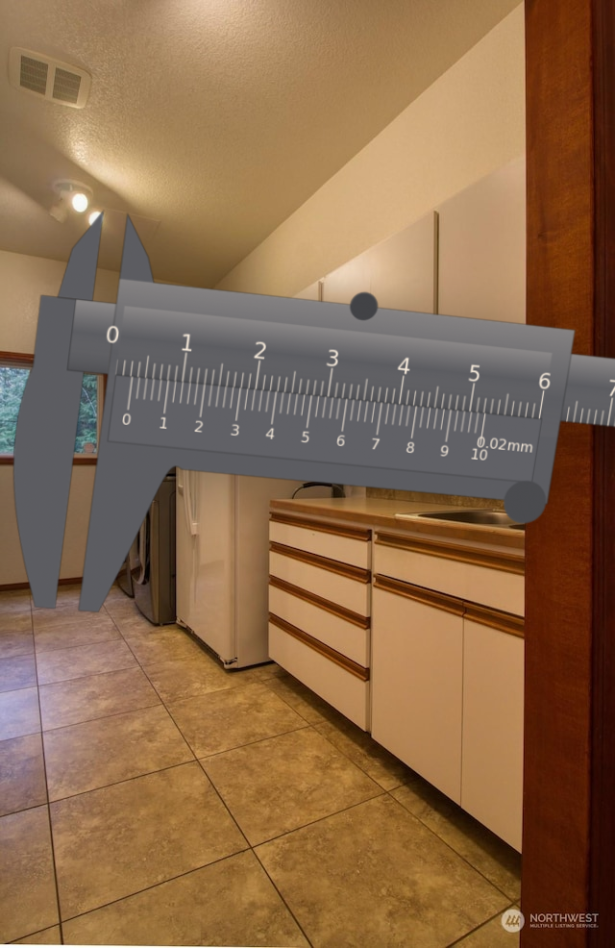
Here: 3.2 mm
